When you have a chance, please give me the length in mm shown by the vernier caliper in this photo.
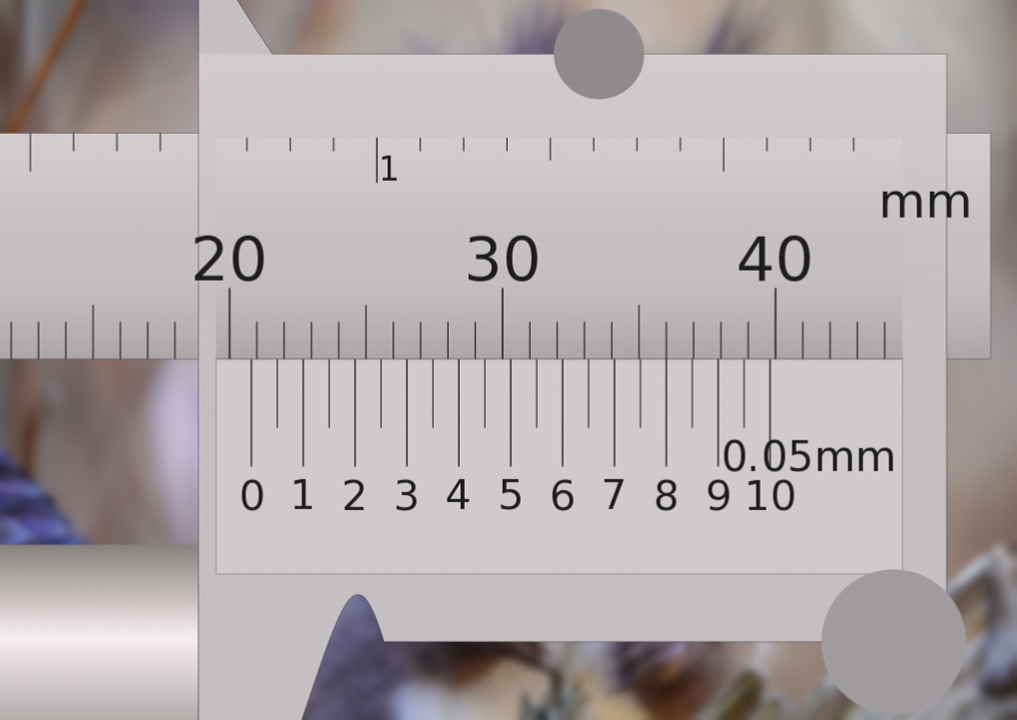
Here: 20.80 mm
